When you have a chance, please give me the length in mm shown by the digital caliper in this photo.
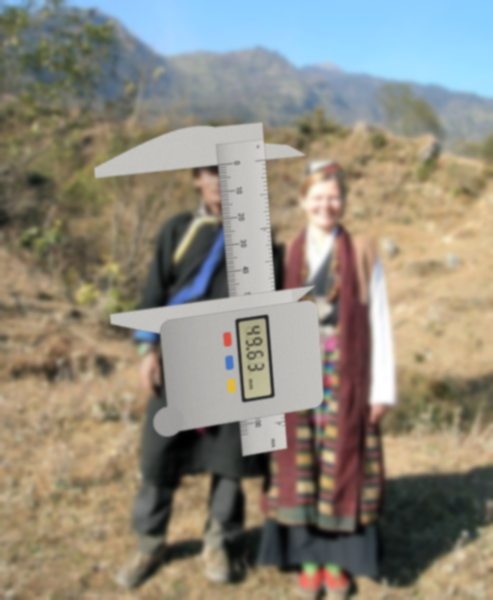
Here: 49.63 mm
